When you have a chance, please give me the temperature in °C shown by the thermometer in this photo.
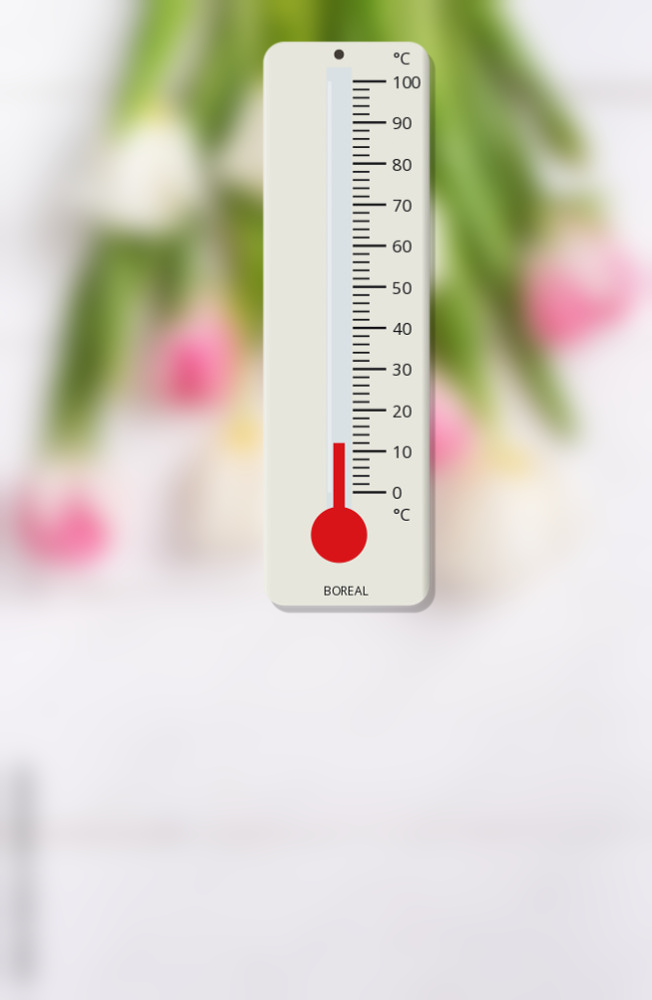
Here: 12 °C
